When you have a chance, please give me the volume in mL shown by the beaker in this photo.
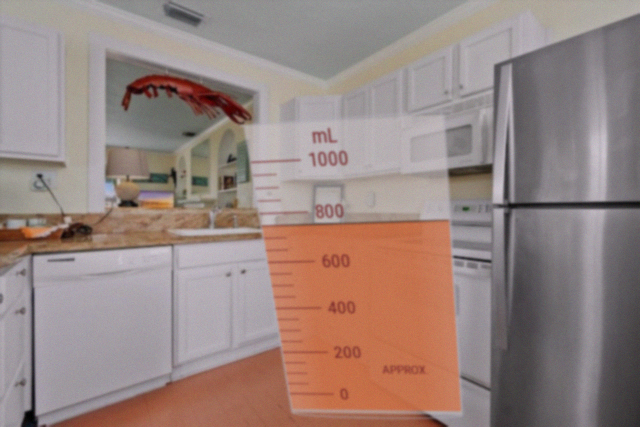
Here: 750 mL
